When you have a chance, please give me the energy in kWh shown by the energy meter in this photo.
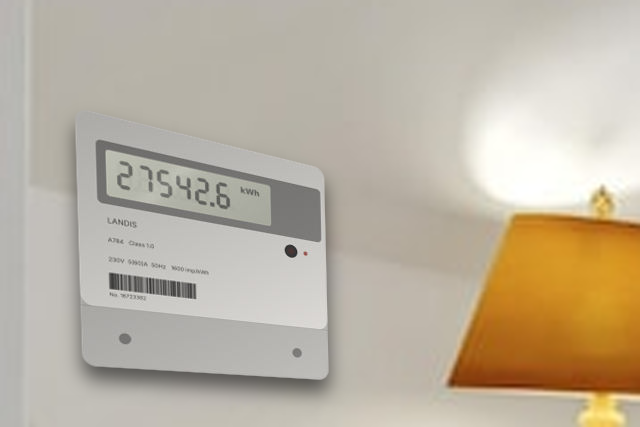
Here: 27542.6 kWh
